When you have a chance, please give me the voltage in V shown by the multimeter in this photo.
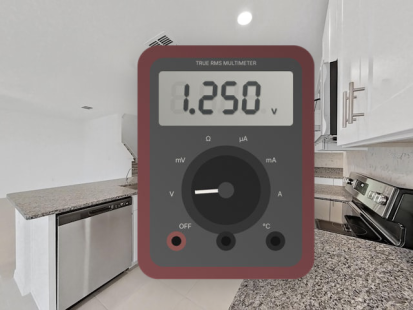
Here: 1.250 V
